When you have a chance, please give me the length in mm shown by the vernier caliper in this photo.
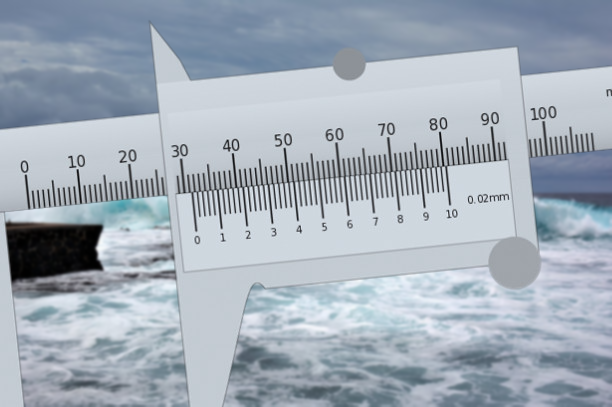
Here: 31.5 mm
